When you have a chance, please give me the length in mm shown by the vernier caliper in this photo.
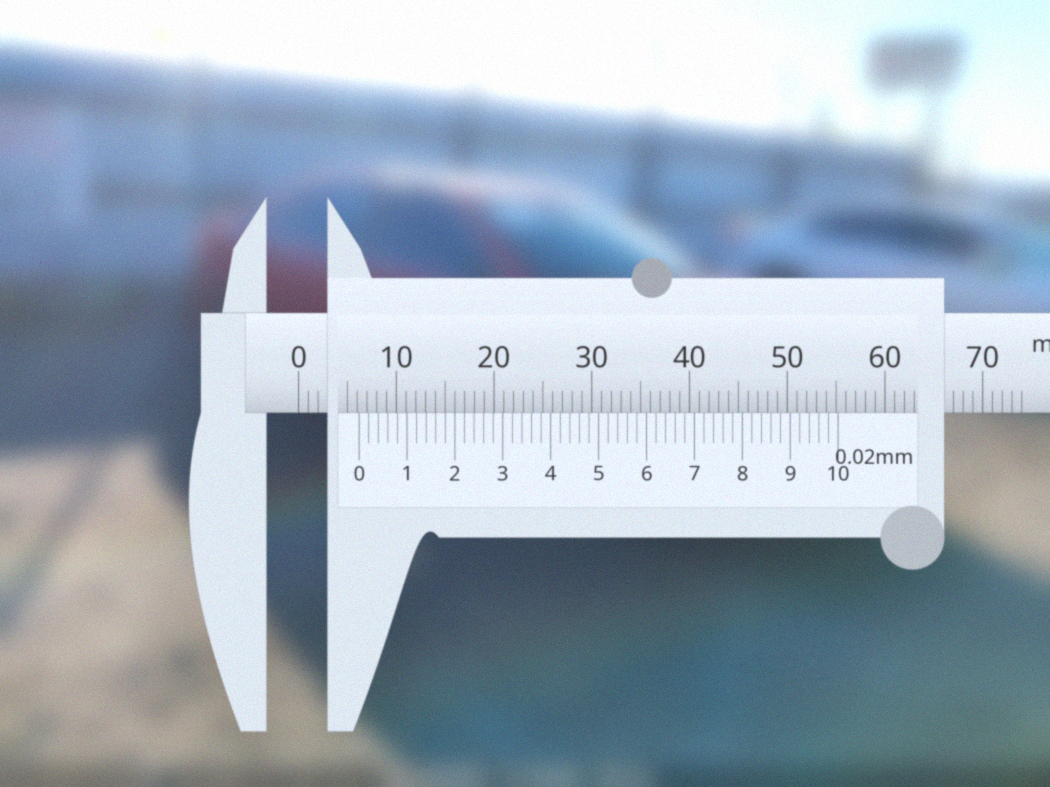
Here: 6.2 mm
